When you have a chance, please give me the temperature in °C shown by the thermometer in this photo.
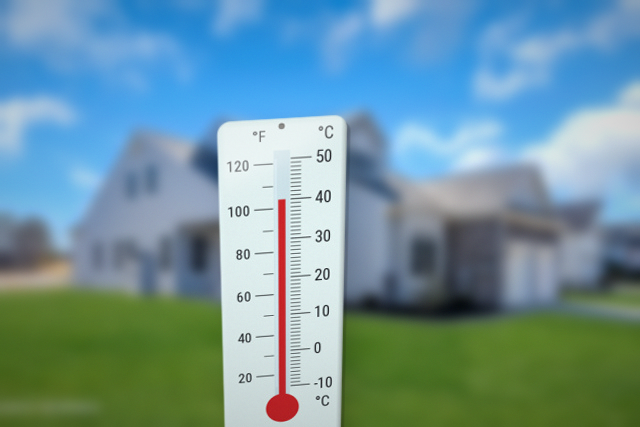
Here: 40 °C
